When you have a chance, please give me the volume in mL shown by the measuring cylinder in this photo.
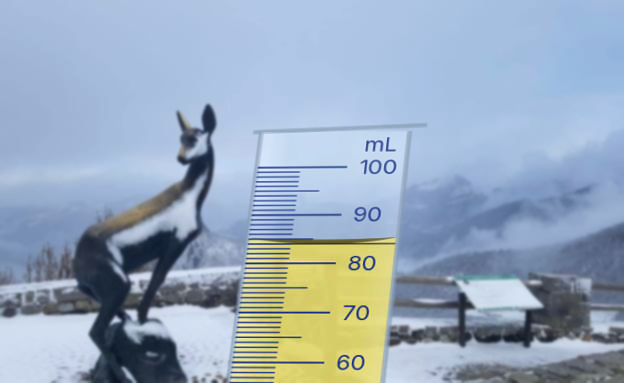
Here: 84 mL
